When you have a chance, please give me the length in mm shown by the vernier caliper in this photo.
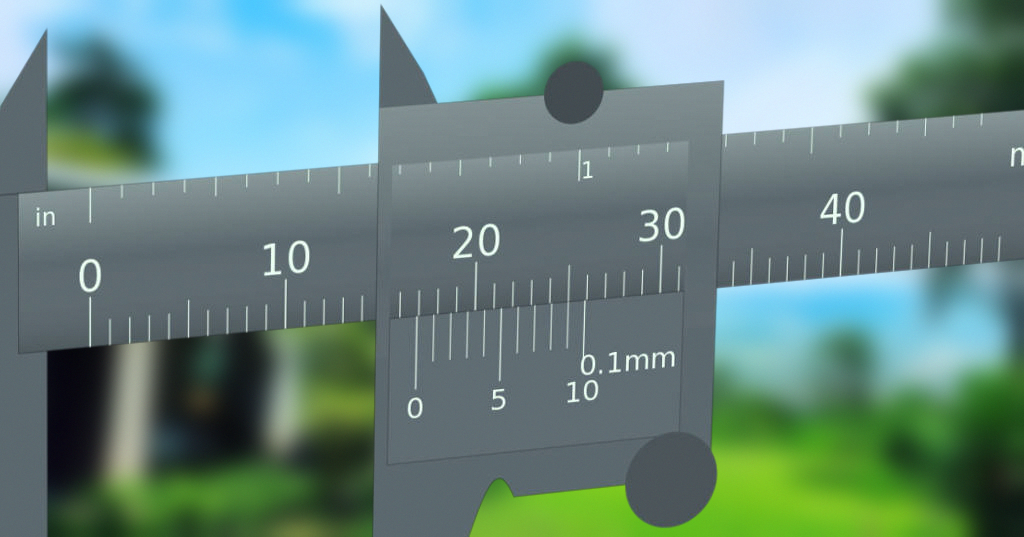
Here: 16.9 mm
